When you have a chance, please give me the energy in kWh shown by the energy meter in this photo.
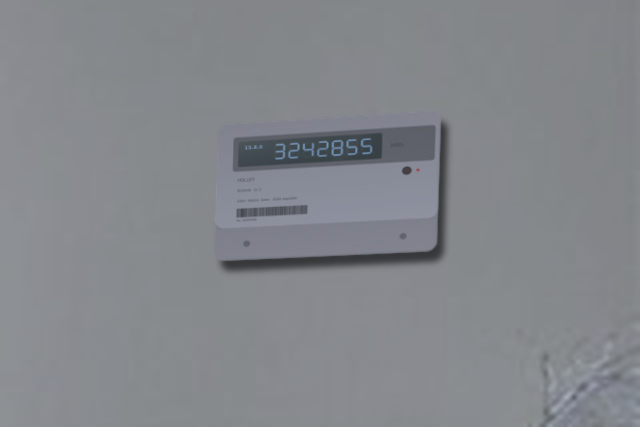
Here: 3242855 kWh
